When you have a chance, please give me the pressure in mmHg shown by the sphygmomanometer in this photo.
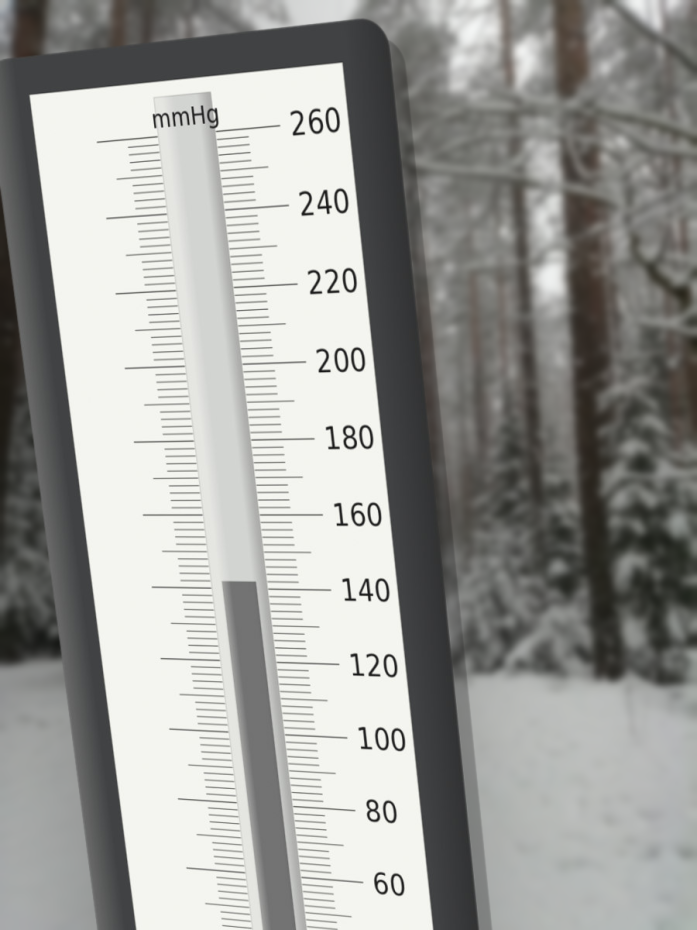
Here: 142 mmHg
